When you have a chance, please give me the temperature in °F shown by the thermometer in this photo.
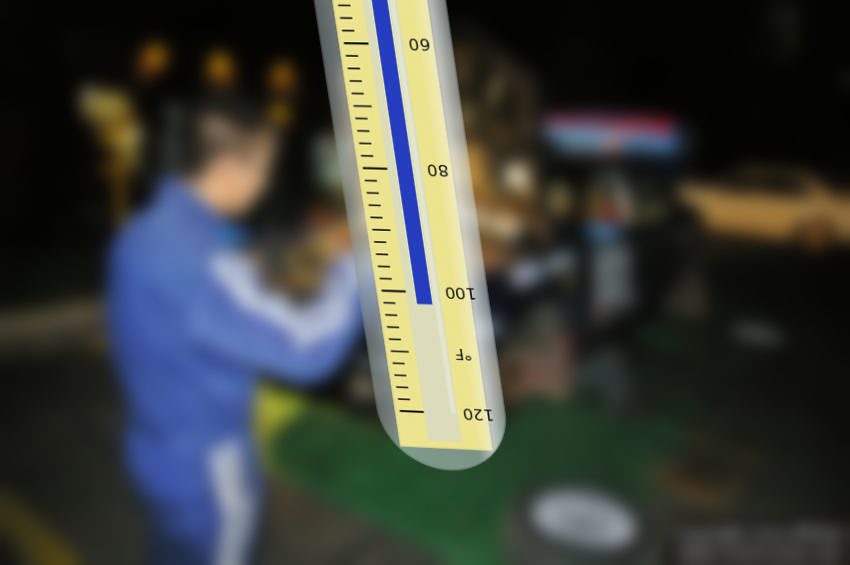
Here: 102 °F
